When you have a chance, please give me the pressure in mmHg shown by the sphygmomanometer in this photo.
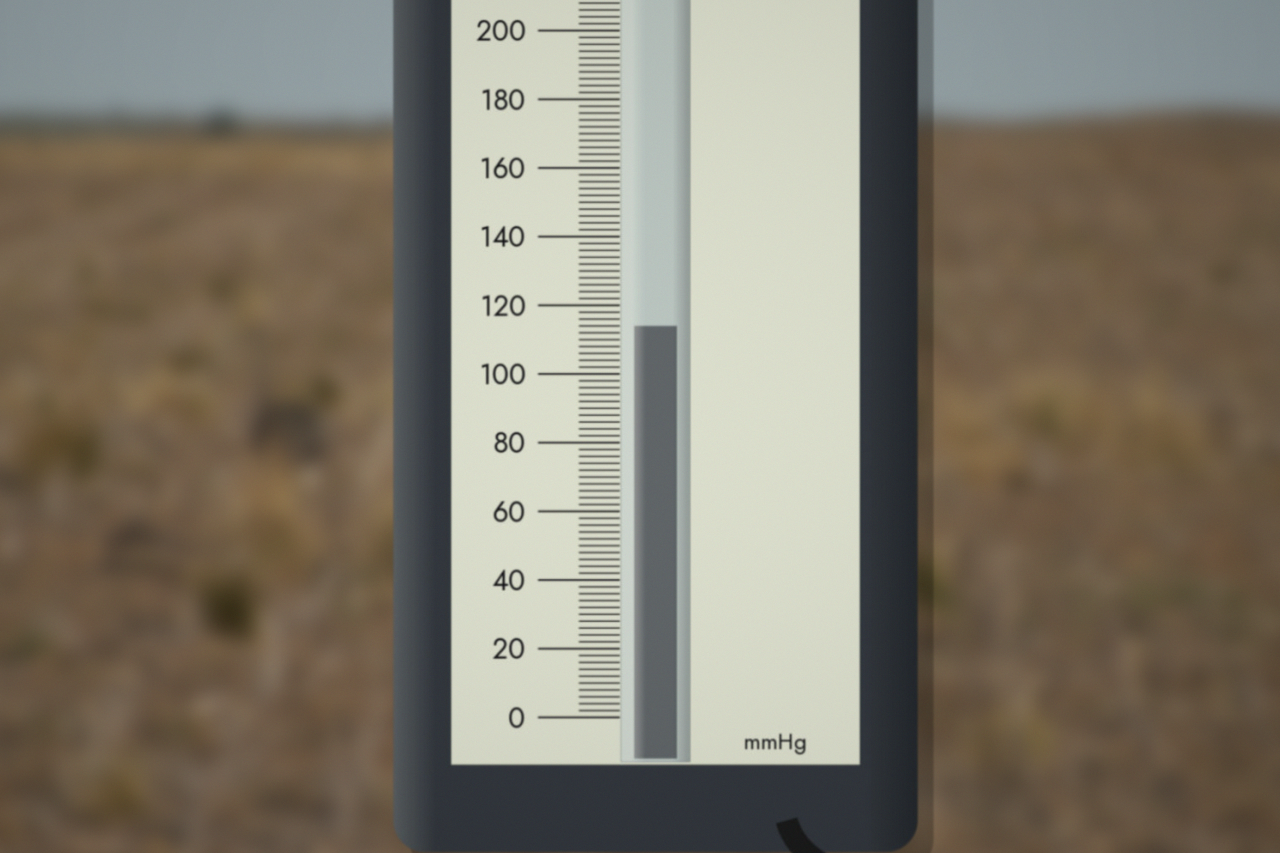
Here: 114 mmHg
